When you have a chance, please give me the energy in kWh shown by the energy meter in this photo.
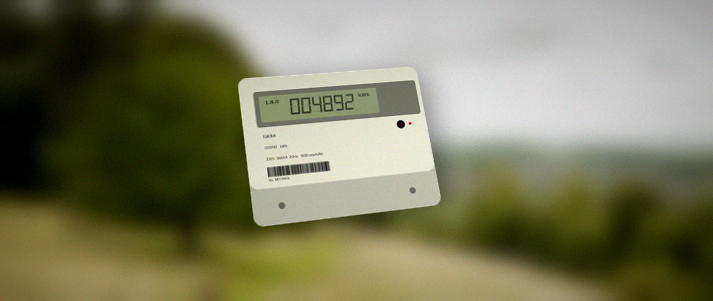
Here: 4892 kWh
